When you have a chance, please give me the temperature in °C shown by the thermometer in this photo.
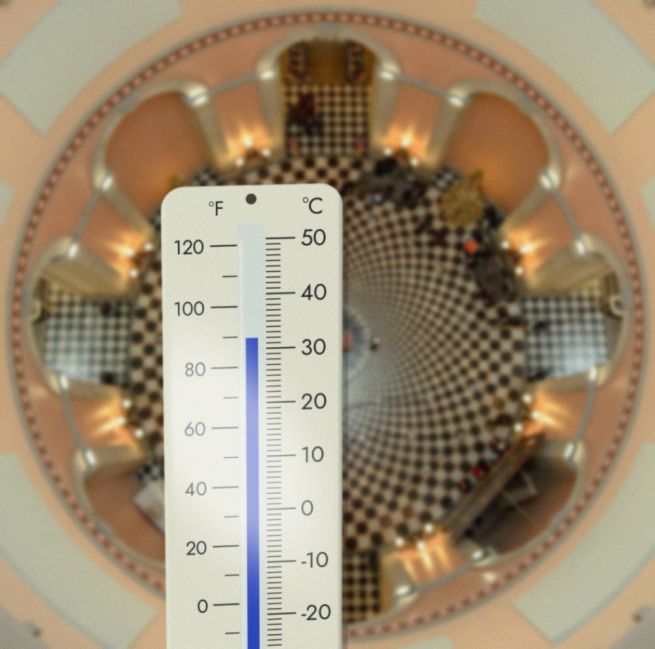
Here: 32 °C
